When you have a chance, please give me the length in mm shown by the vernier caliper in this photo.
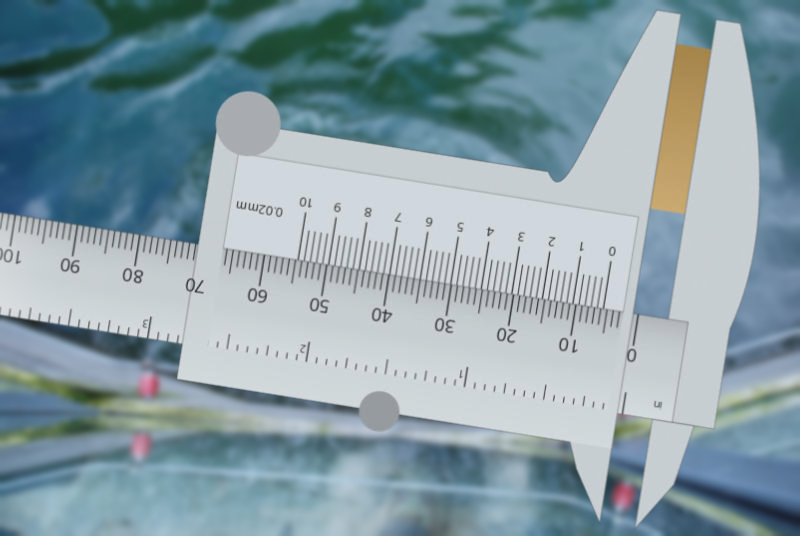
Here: 5.6 mm
